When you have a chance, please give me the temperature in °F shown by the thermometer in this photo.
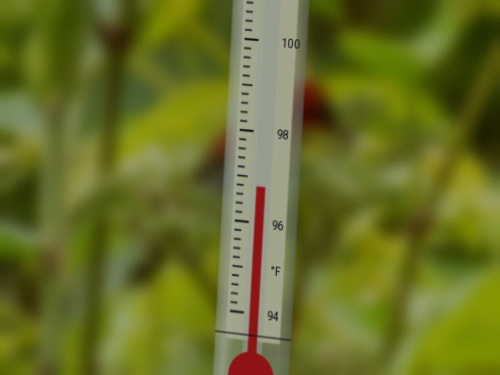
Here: 96.8 °F
